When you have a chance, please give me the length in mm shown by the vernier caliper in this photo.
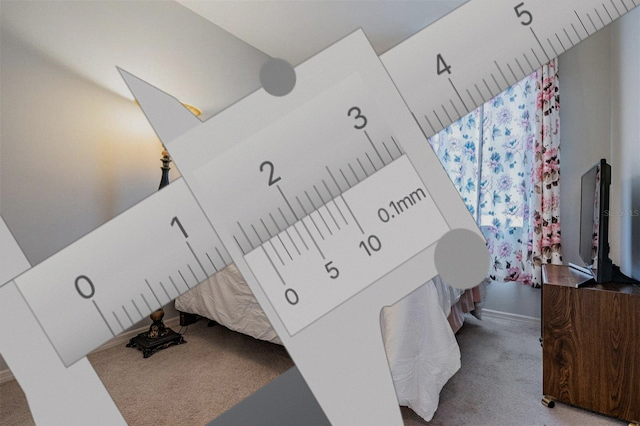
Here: 15.8 mm
